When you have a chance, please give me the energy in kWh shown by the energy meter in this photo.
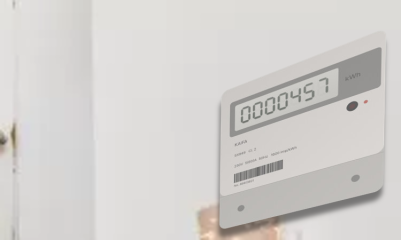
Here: 457 kWh
